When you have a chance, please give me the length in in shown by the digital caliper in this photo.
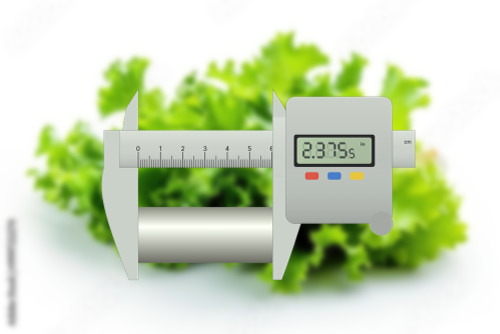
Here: 2.3755 in
